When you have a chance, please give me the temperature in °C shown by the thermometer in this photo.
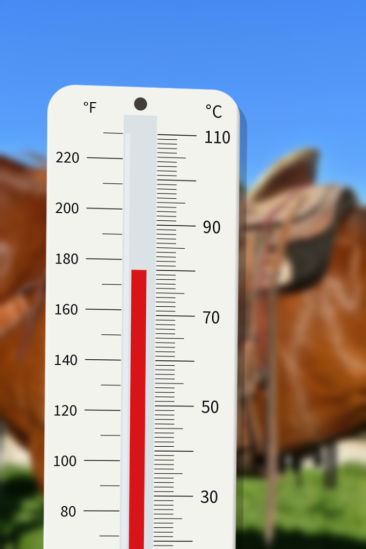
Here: 80 °C
